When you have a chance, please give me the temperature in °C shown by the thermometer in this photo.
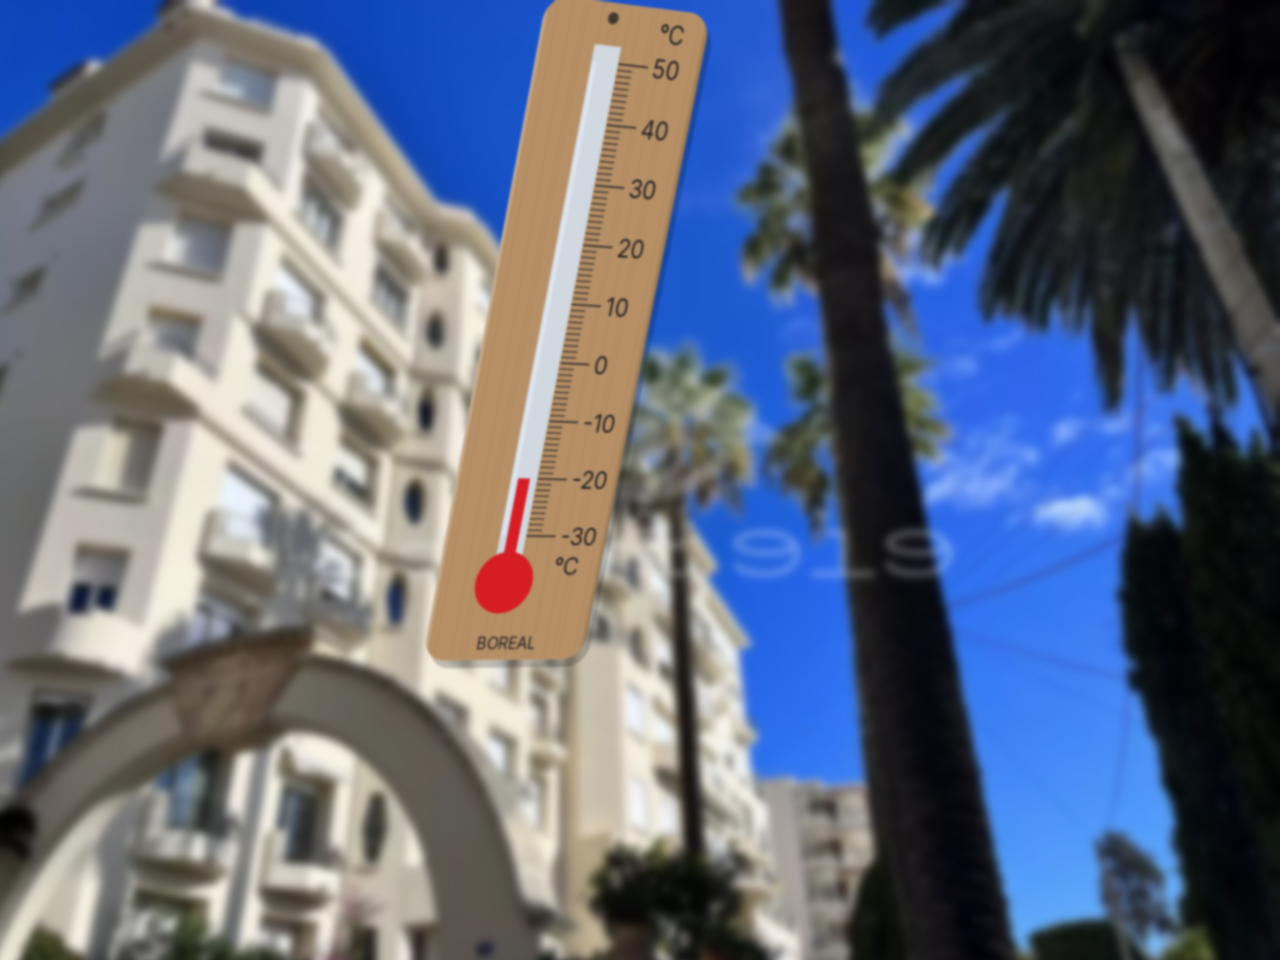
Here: -20 °C
